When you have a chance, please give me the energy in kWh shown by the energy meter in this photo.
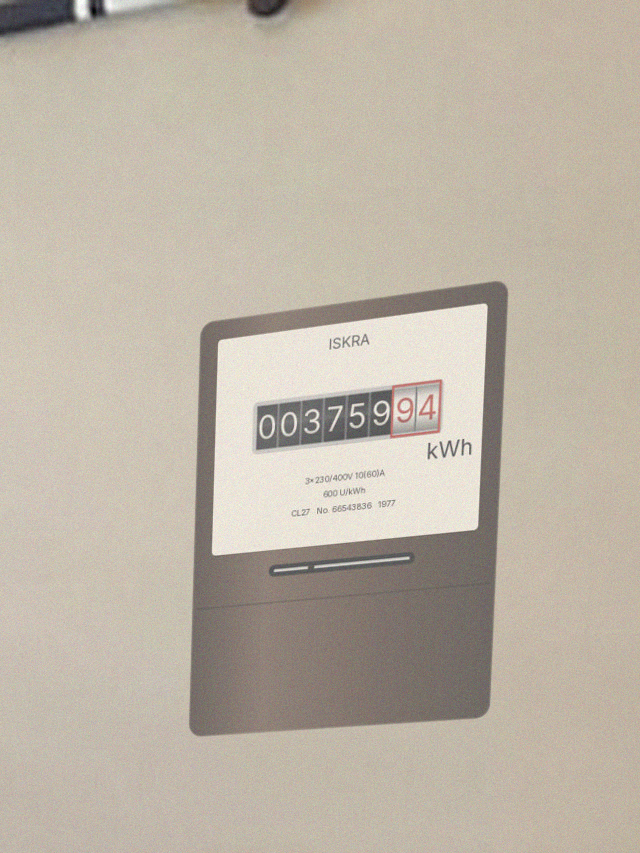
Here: 3759.94 kWh
